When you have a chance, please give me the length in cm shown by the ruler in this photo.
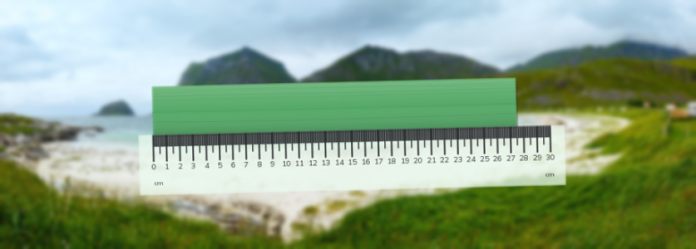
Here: 27.5 cm
